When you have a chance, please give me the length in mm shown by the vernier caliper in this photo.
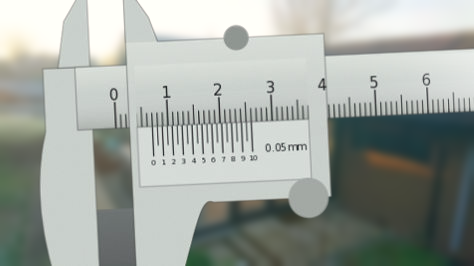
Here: 7.0 mm
